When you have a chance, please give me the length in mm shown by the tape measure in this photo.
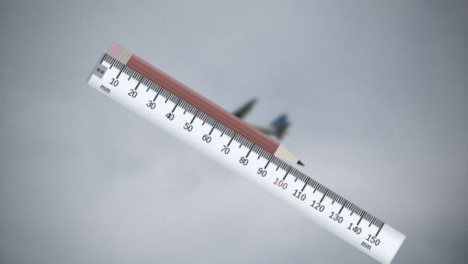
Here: 105 mm
